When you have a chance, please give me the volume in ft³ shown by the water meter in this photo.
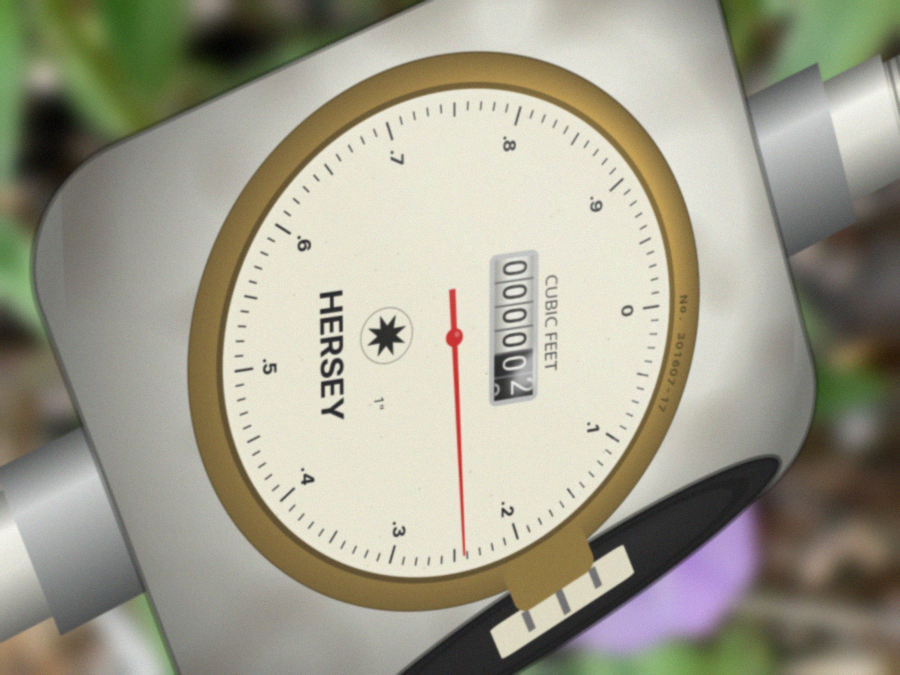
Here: 2.24 ft³
